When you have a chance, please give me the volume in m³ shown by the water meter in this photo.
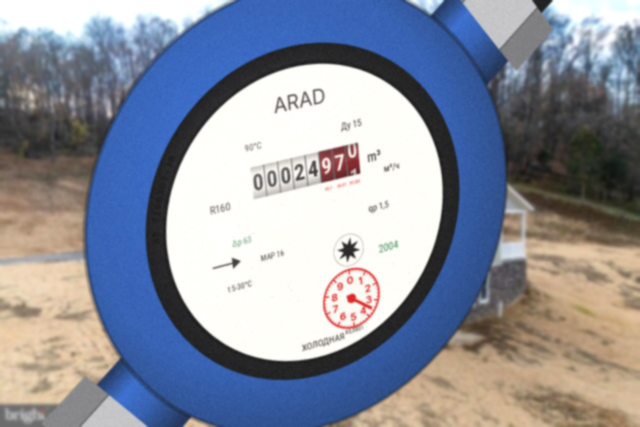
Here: 24.9703 m³
